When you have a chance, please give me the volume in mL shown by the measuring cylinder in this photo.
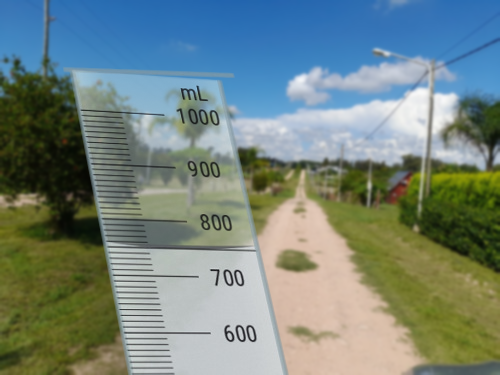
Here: 750 mL
